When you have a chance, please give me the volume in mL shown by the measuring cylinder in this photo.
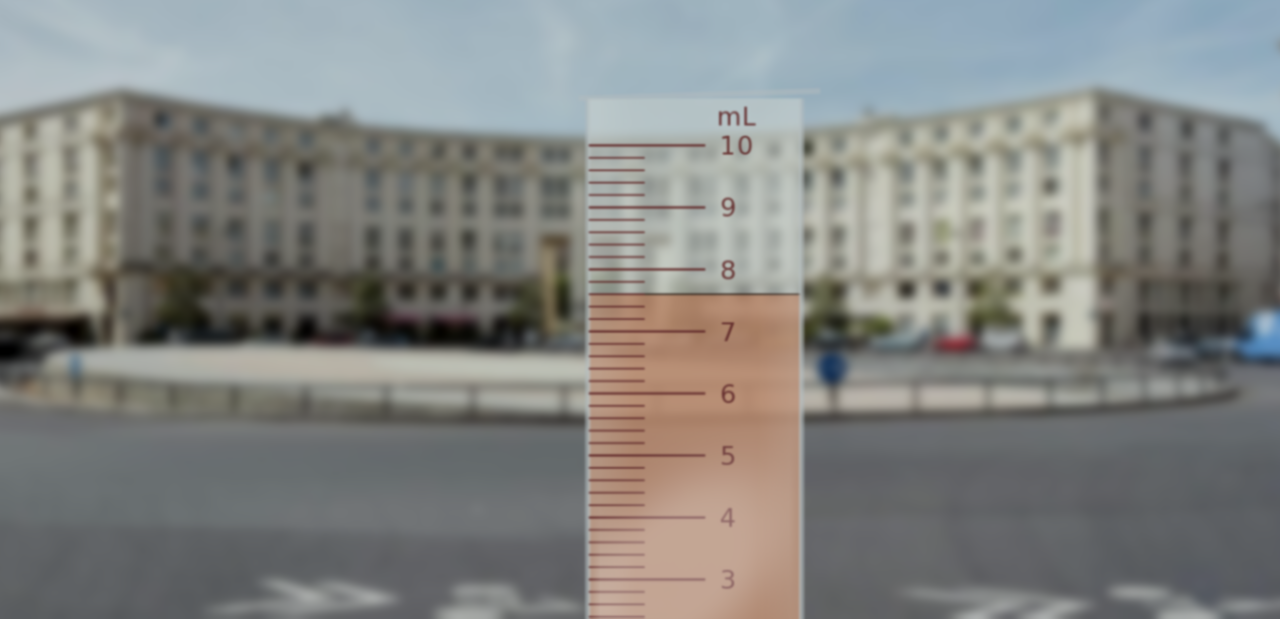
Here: 7.6 mL
